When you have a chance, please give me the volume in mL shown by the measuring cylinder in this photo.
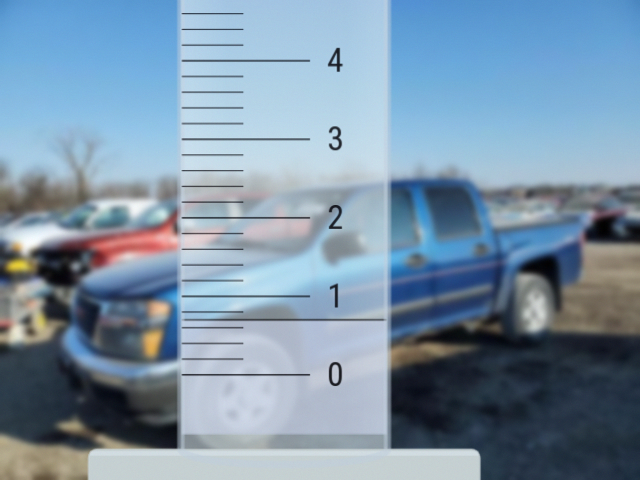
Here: 0.7 mL
